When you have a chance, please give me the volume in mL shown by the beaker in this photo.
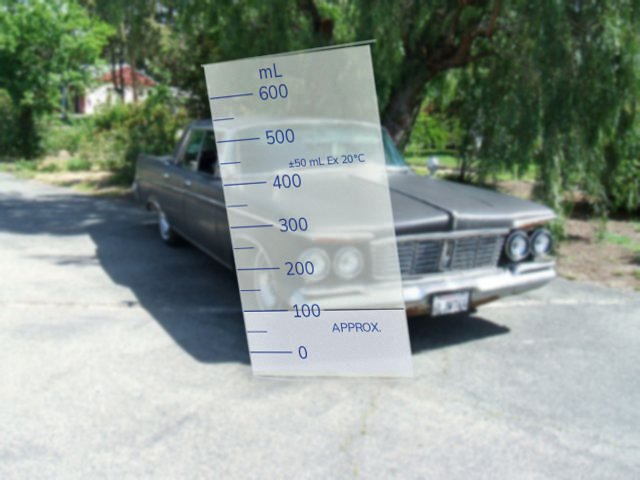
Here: 100 mL
